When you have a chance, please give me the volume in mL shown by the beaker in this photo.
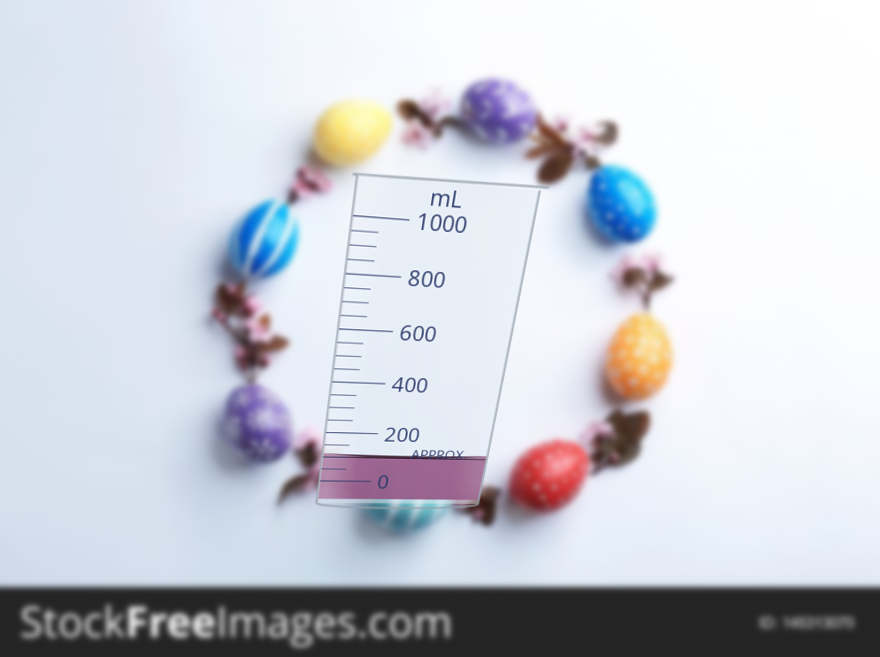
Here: 100 mL
